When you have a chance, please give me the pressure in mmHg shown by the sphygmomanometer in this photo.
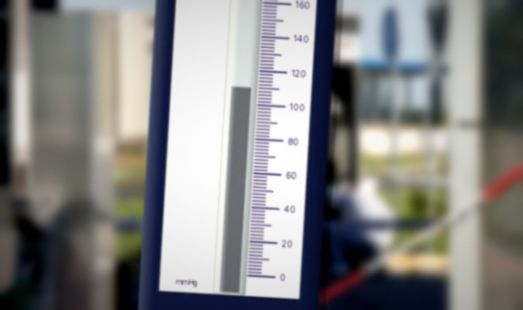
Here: 110 mmHg
